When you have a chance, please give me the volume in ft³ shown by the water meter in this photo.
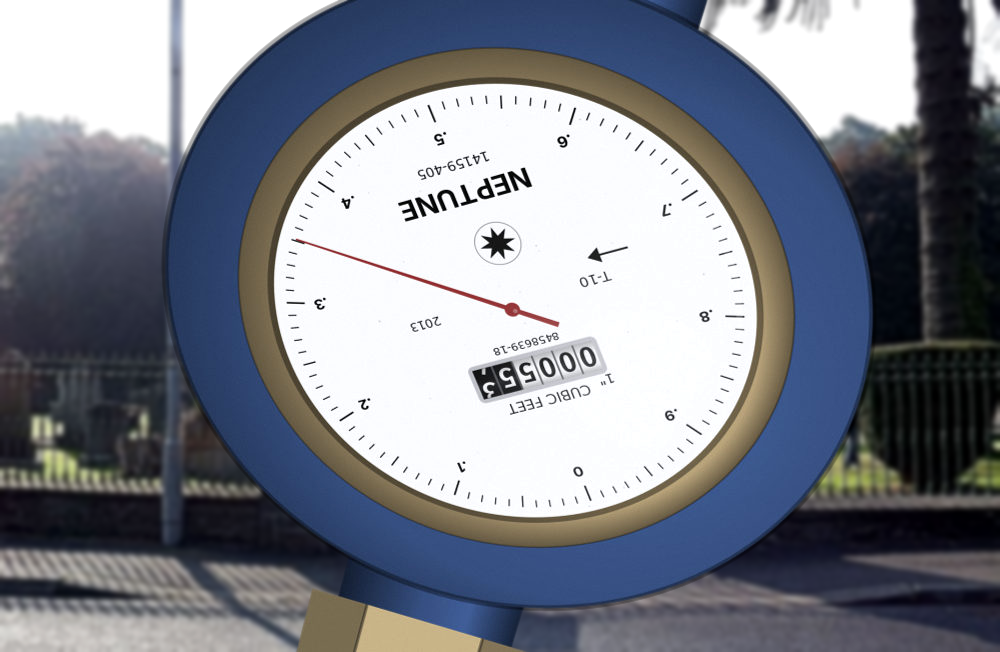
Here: 553.35 ft³
